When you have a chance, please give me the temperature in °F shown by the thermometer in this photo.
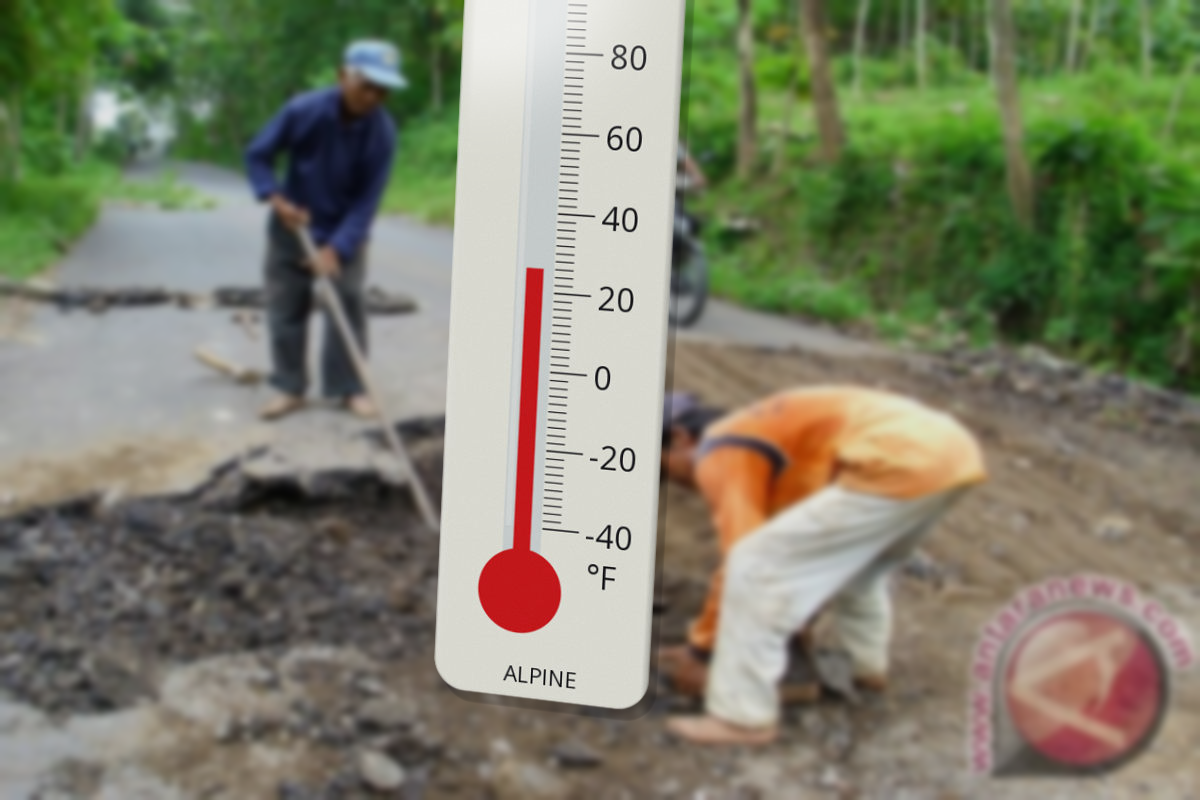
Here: 26 °F
